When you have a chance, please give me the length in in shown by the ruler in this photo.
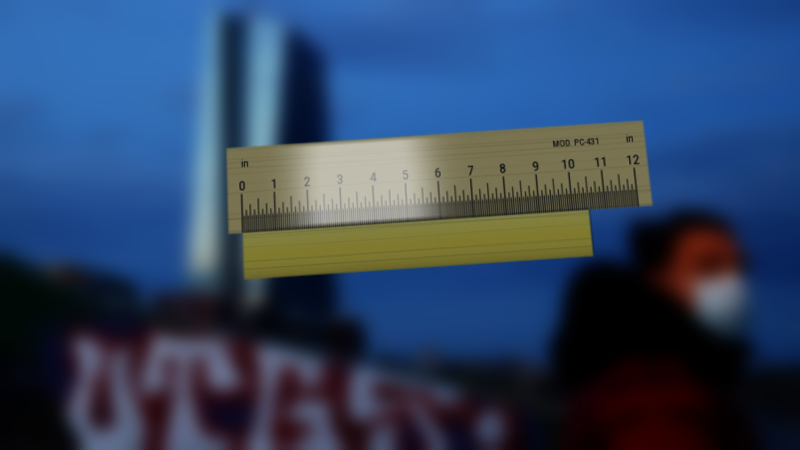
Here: 10.5 in
